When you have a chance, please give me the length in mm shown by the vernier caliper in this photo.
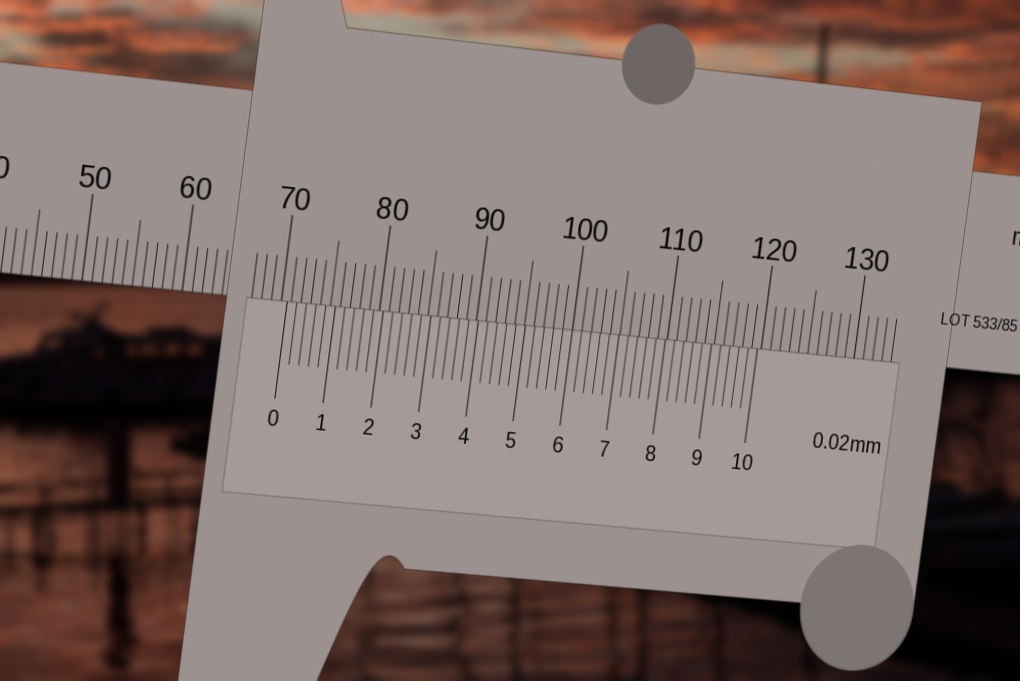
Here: 70.6 mm
